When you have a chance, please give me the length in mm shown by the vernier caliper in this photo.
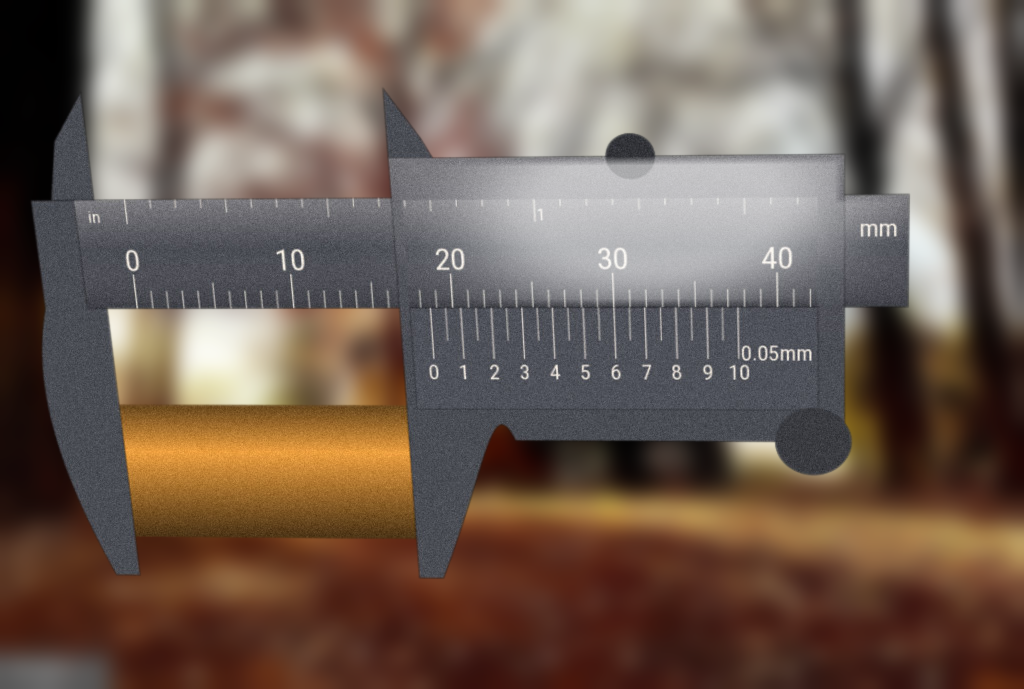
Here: 18.6 mm
